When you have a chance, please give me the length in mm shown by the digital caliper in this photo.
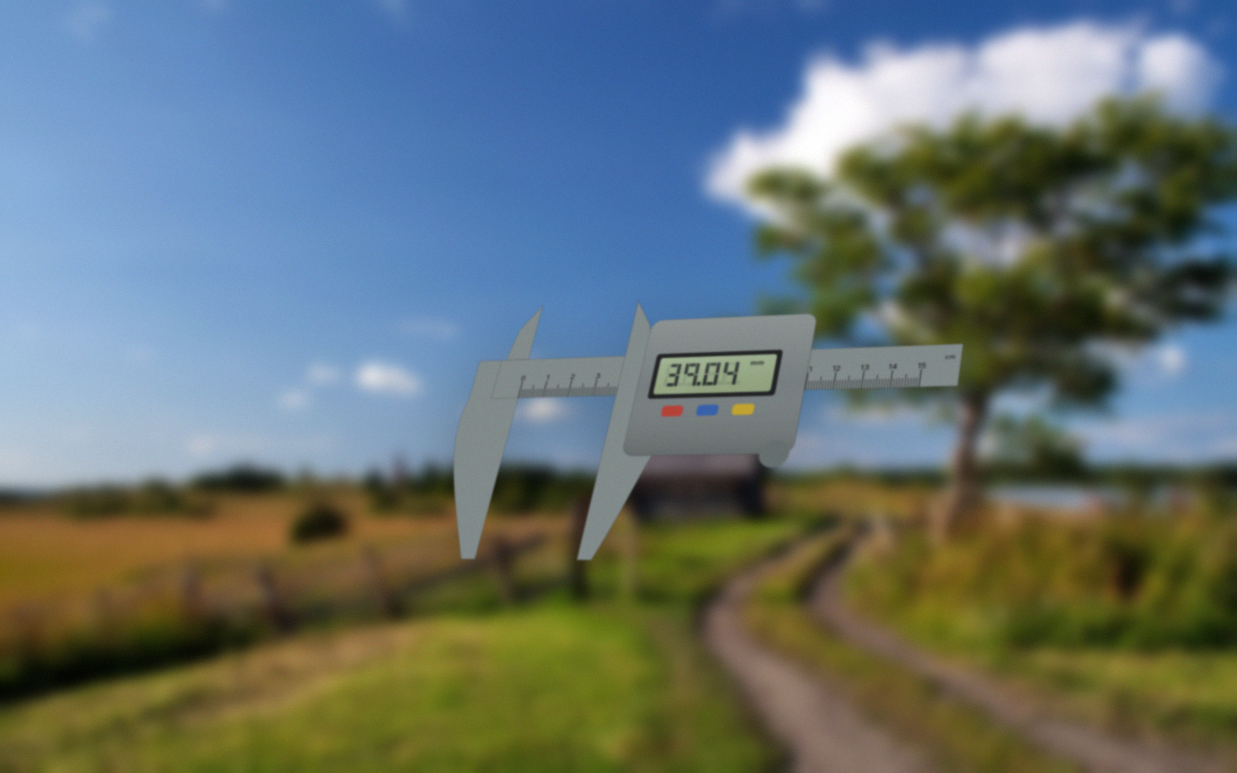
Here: 39.04 mm
